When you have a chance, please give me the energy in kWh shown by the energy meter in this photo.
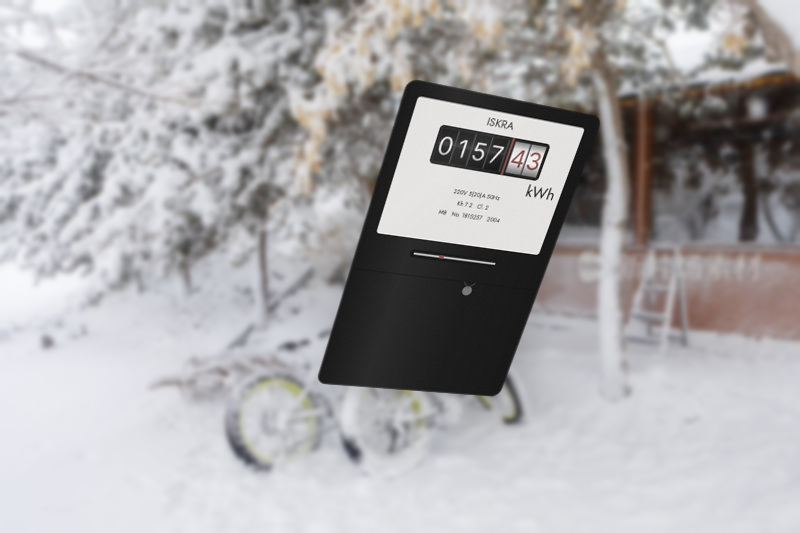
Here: 157.43 kWh
